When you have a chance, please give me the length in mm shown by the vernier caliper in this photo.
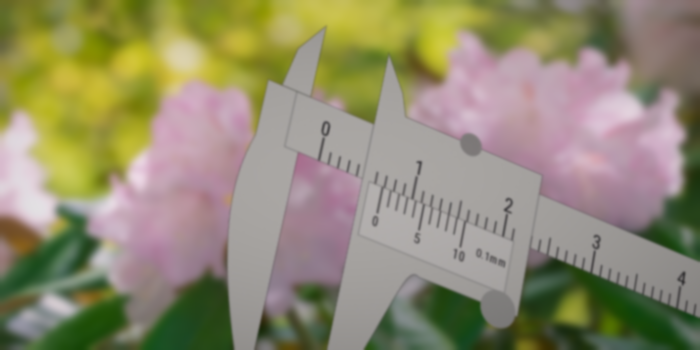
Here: 6.8 mm
